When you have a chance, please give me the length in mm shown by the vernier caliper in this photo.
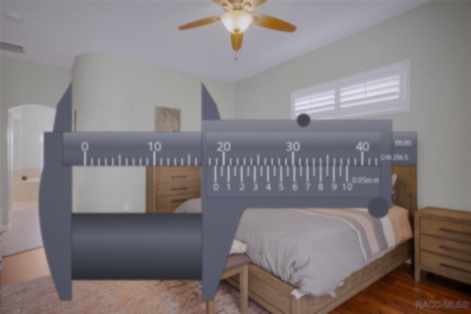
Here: 18.8 mm
